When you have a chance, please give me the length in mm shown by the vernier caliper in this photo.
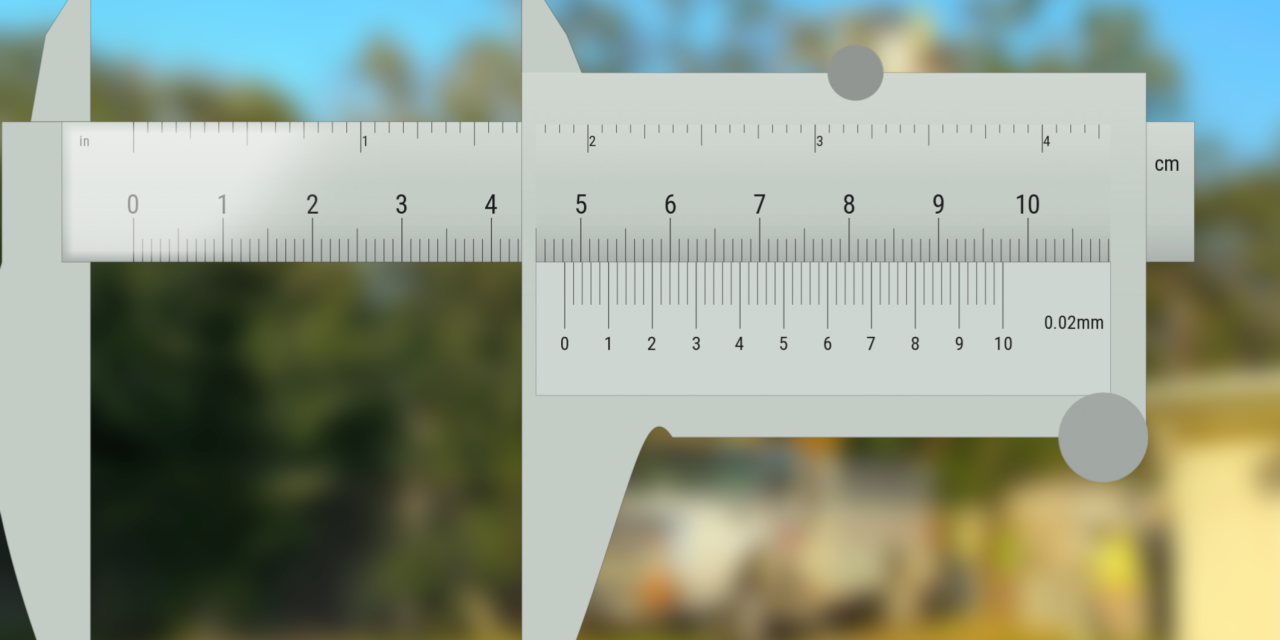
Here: 48.2 mm
